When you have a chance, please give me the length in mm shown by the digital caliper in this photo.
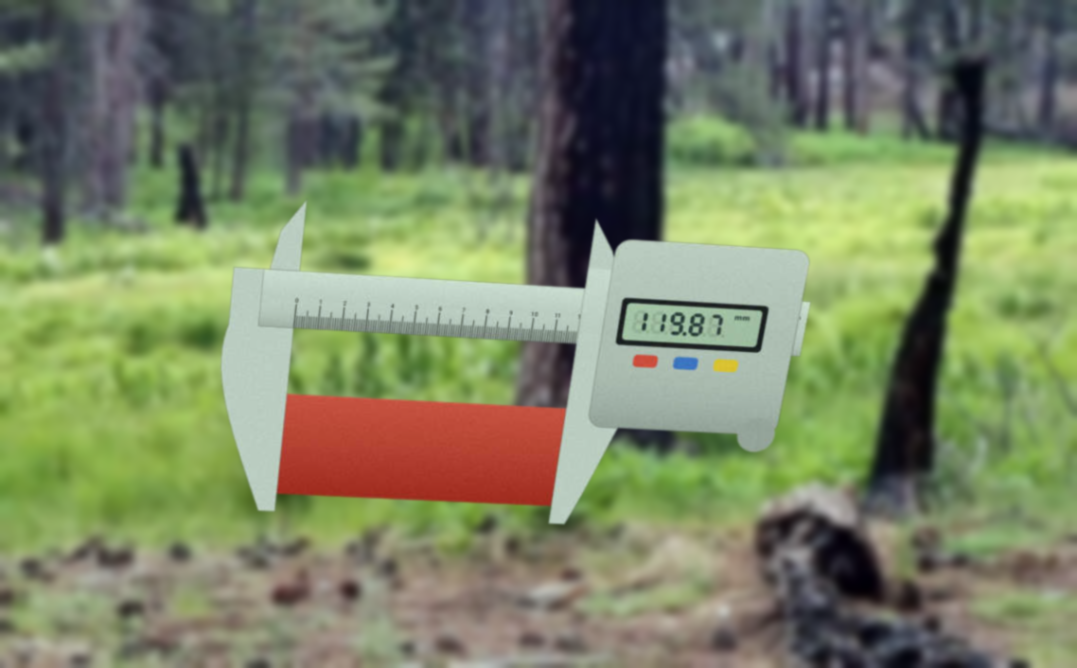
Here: 119.87 mm
